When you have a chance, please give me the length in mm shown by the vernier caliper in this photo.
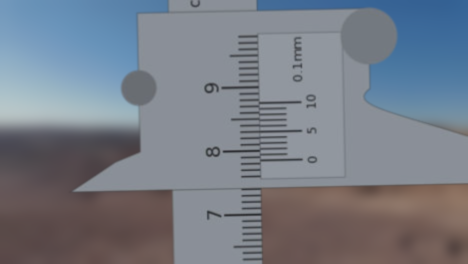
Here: 78.5 mm
